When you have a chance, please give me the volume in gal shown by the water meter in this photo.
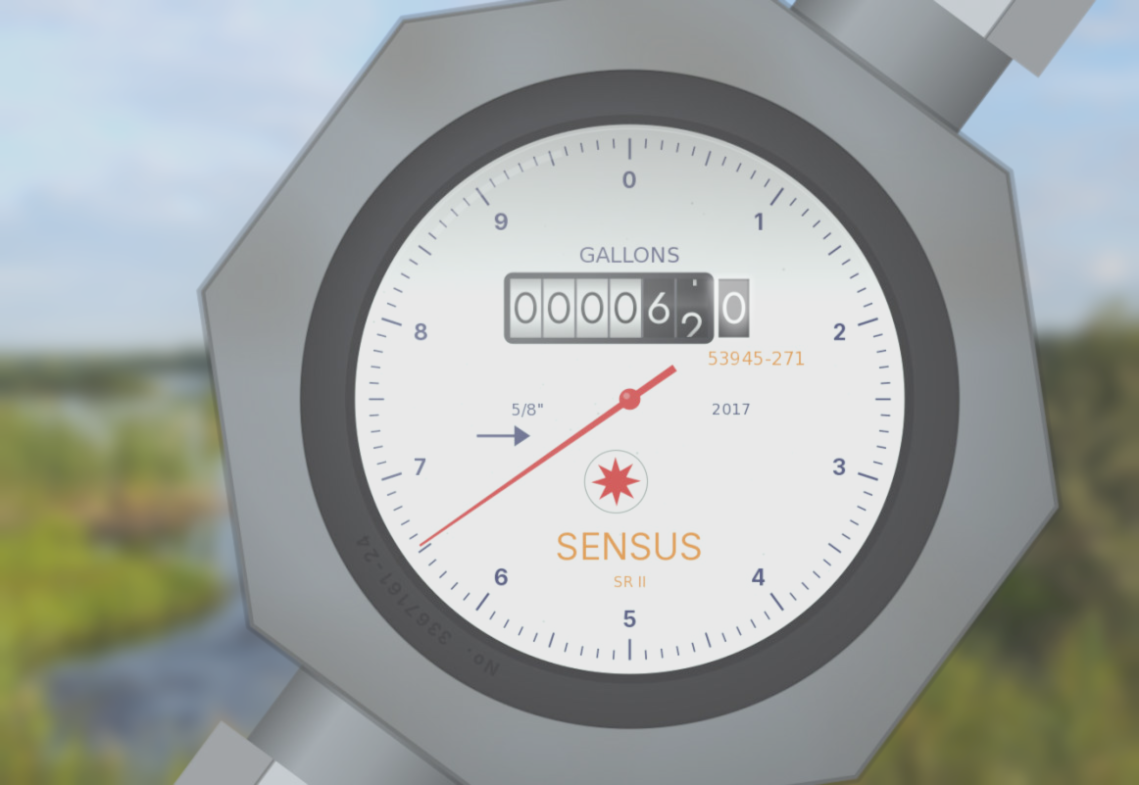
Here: 616.5 gal
